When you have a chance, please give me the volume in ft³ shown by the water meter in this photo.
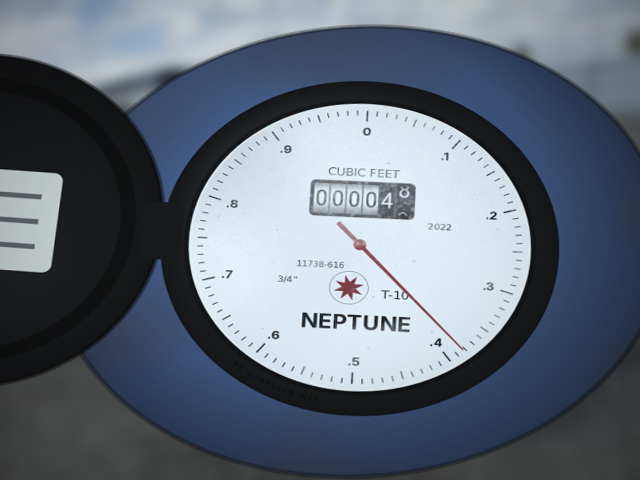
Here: 48.38 ft³
